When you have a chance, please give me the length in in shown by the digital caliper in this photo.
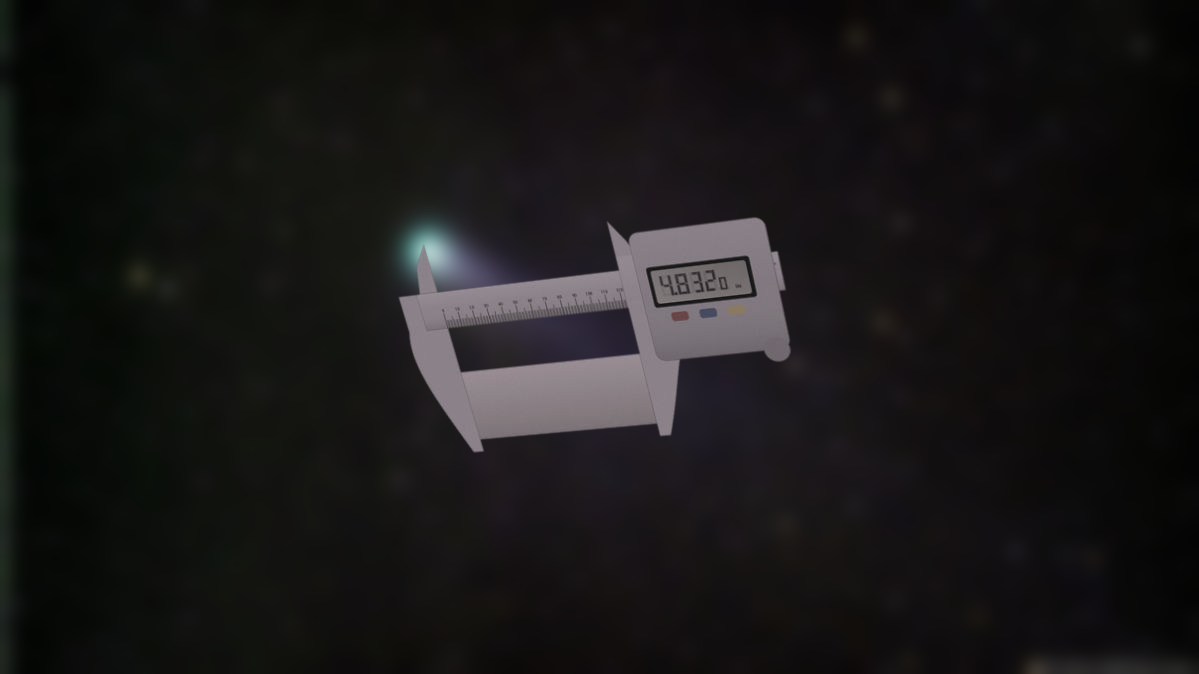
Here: 4.8320 in
